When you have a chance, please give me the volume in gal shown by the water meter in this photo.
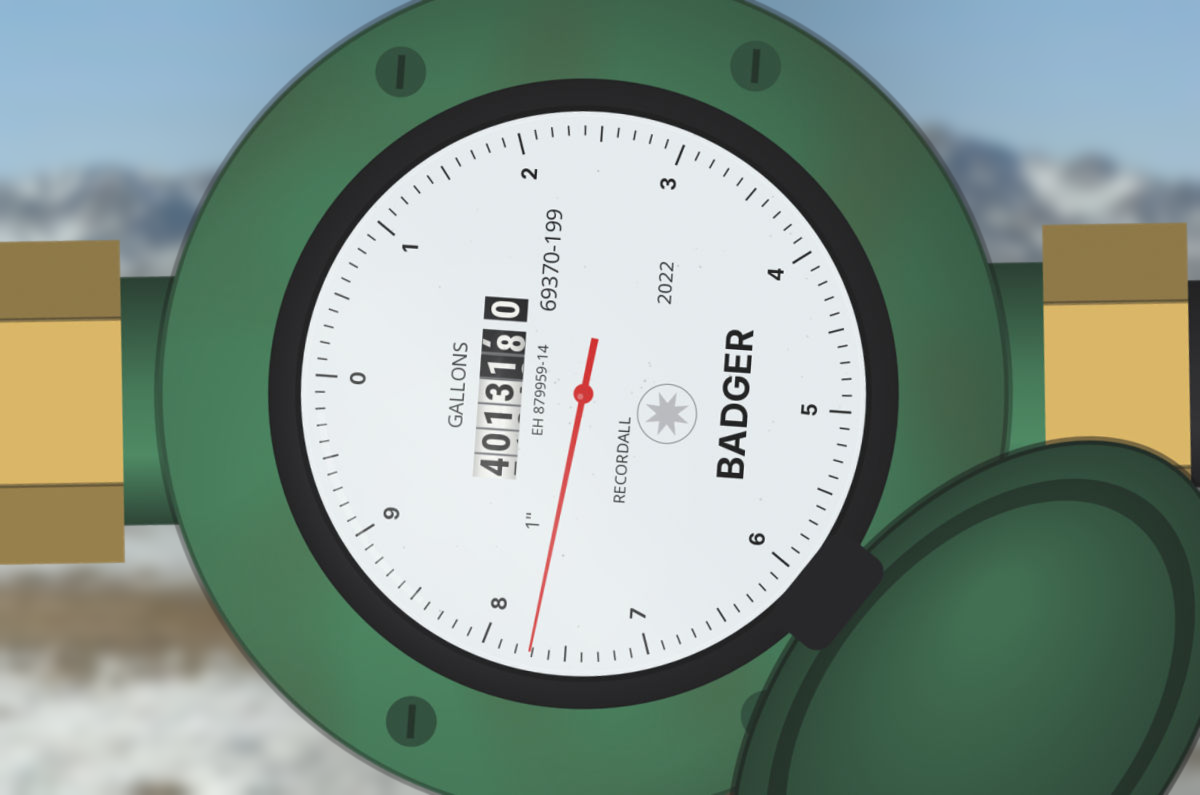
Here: 4013177.7 gal
